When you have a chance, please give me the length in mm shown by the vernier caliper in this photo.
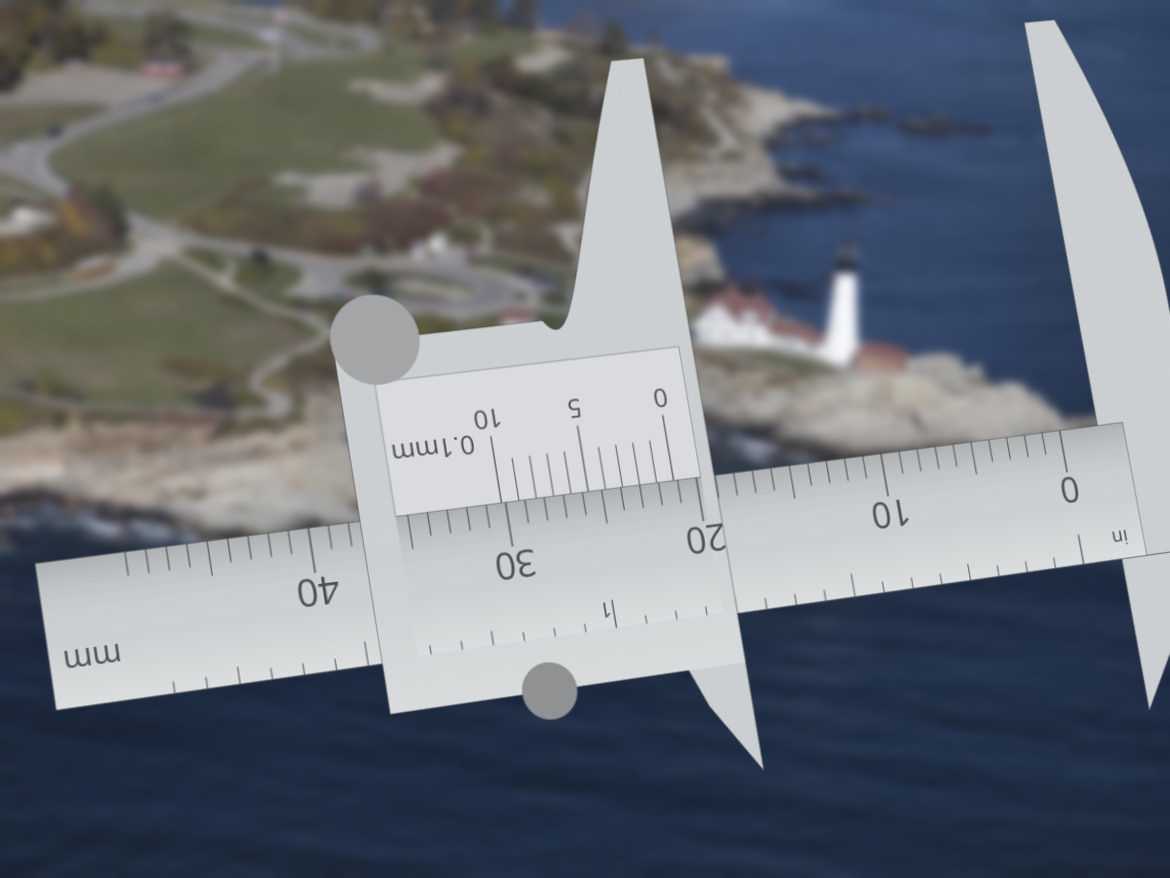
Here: 21.2 mm
